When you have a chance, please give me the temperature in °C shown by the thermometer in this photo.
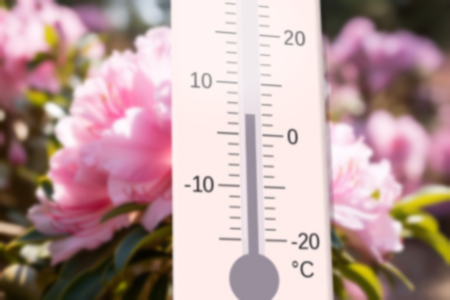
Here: 4 °C
